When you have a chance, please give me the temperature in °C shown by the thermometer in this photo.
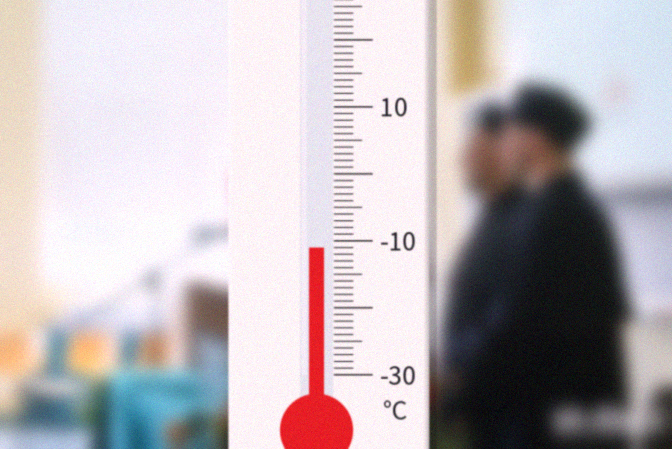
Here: -11 °C
